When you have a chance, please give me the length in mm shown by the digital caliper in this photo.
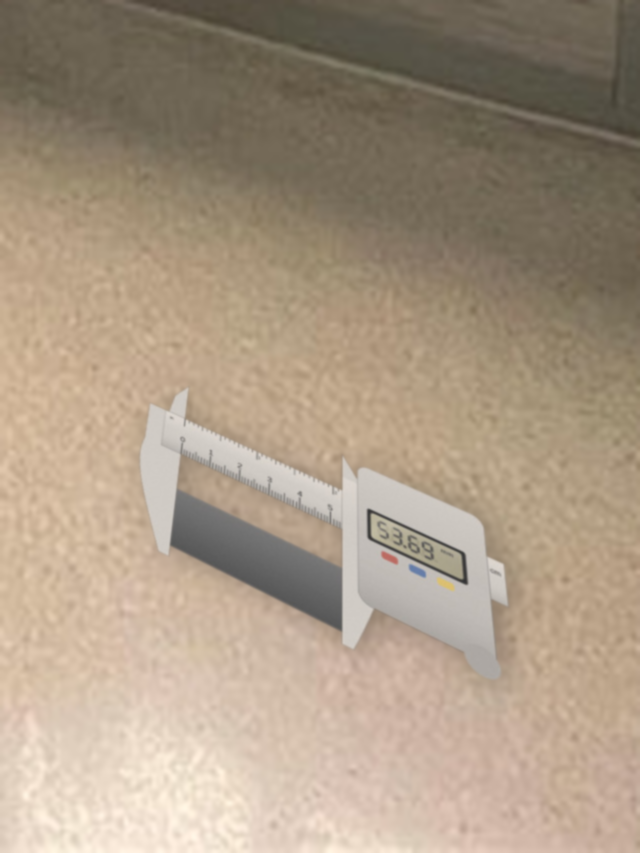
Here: 53.69 mm
